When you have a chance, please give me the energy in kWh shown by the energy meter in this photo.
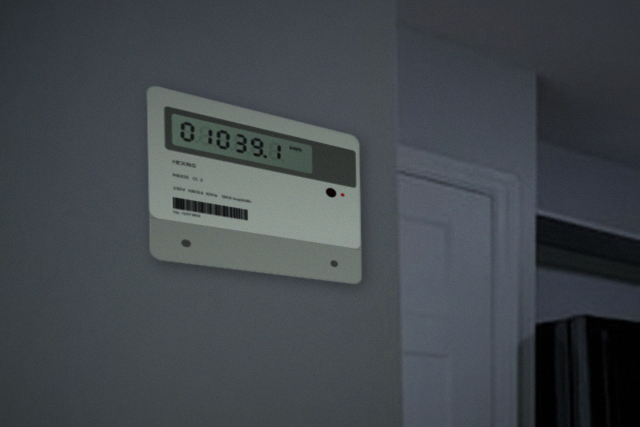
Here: 1039.1 kWh
